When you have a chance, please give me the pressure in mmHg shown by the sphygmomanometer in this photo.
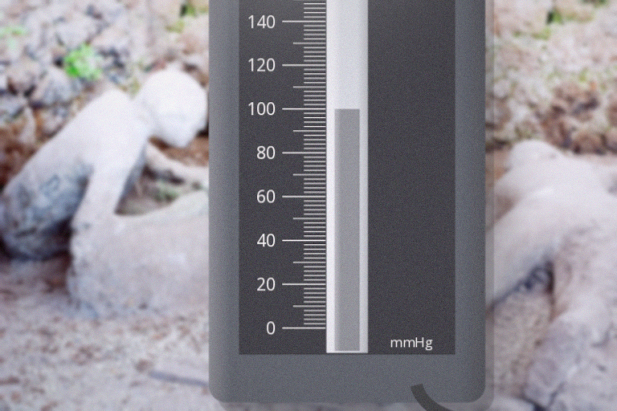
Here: 100 mmHg
